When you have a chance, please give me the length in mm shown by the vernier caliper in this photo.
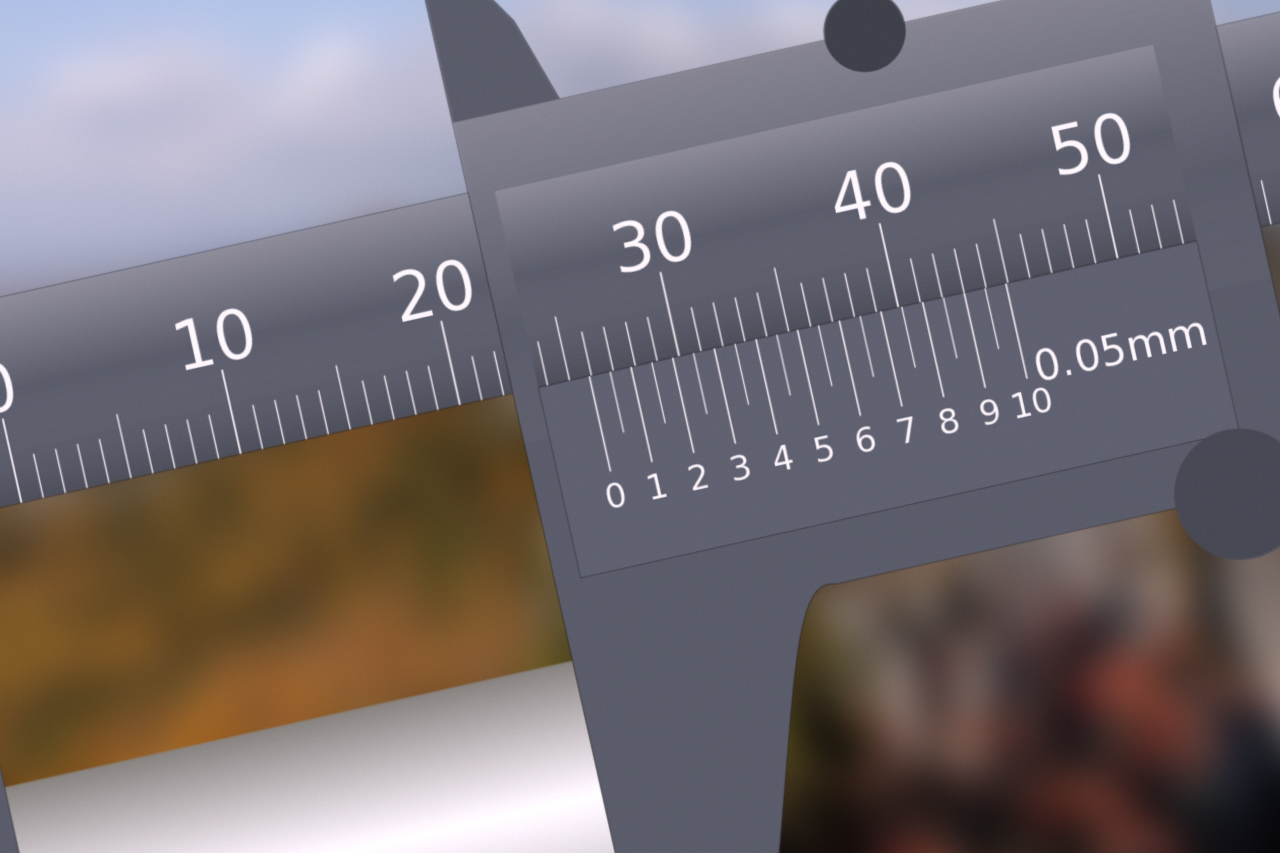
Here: 25.9 mm
